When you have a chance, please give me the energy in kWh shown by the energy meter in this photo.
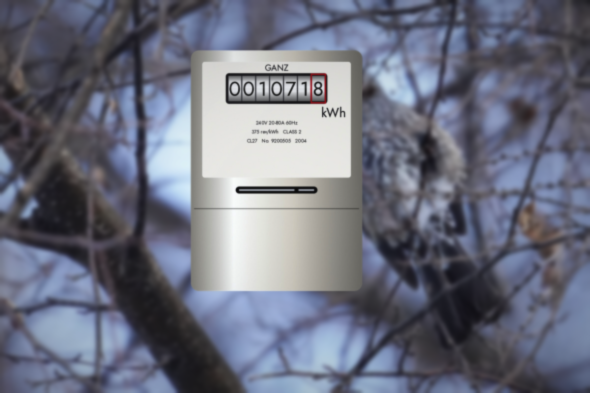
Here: 1071.8 kWh
